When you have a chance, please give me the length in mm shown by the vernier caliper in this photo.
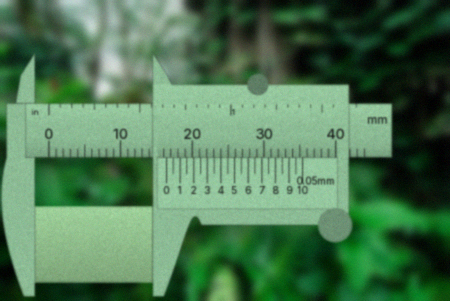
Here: 16.4 mm
